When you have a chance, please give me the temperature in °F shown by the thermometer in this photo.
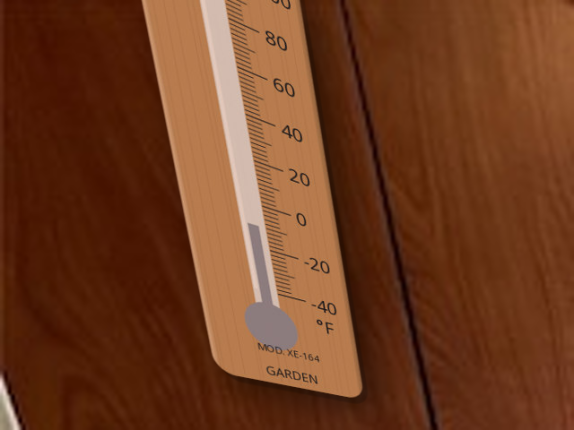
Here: -10 °F
